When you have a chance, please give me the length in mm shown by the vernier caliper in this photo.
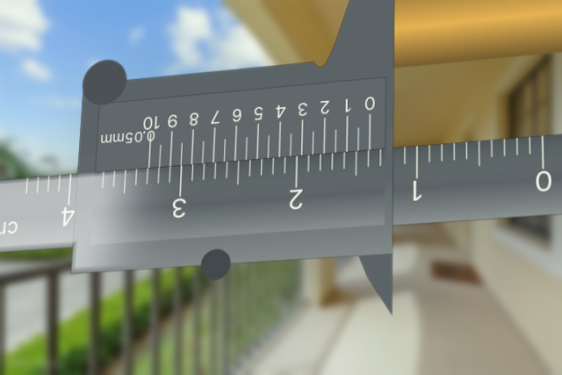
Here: 13.9 mm
